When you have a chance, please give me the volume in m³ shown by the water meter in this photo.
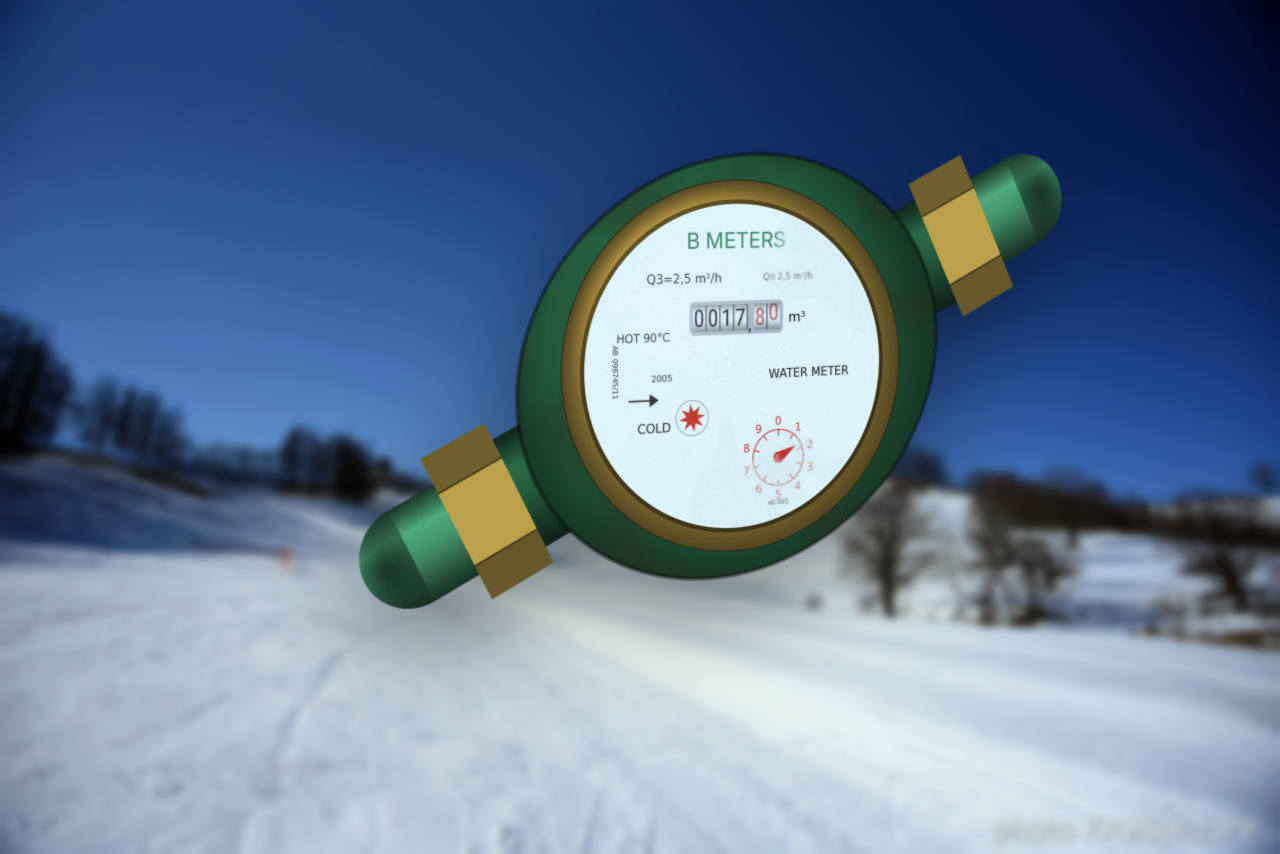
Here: 17.801 m³
